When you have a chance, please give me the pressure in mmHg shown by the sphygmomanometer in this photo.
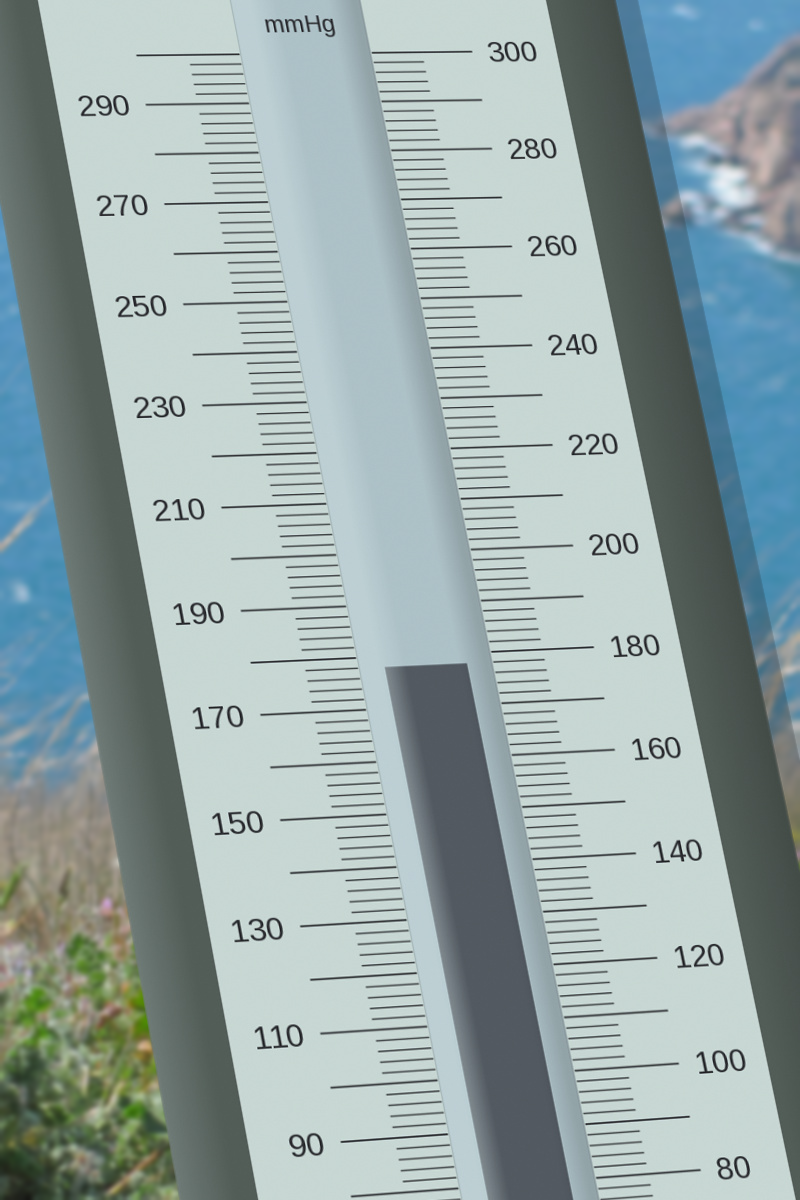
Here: 178 mmHg
